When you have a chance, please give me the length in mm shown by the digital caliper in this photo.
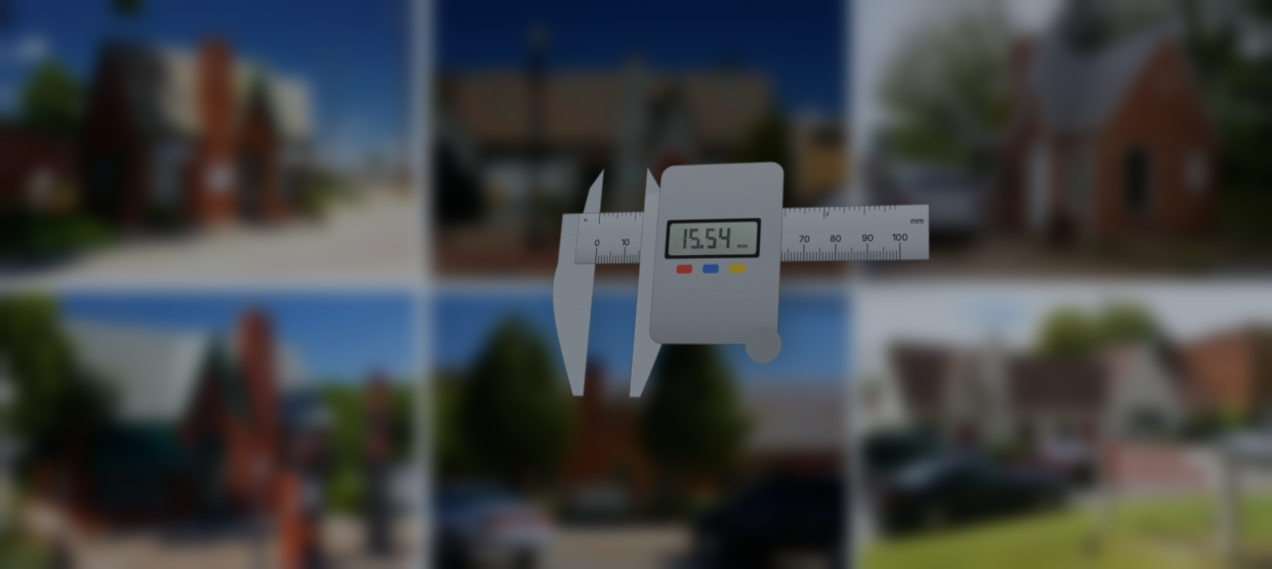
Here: 15.54 mm
